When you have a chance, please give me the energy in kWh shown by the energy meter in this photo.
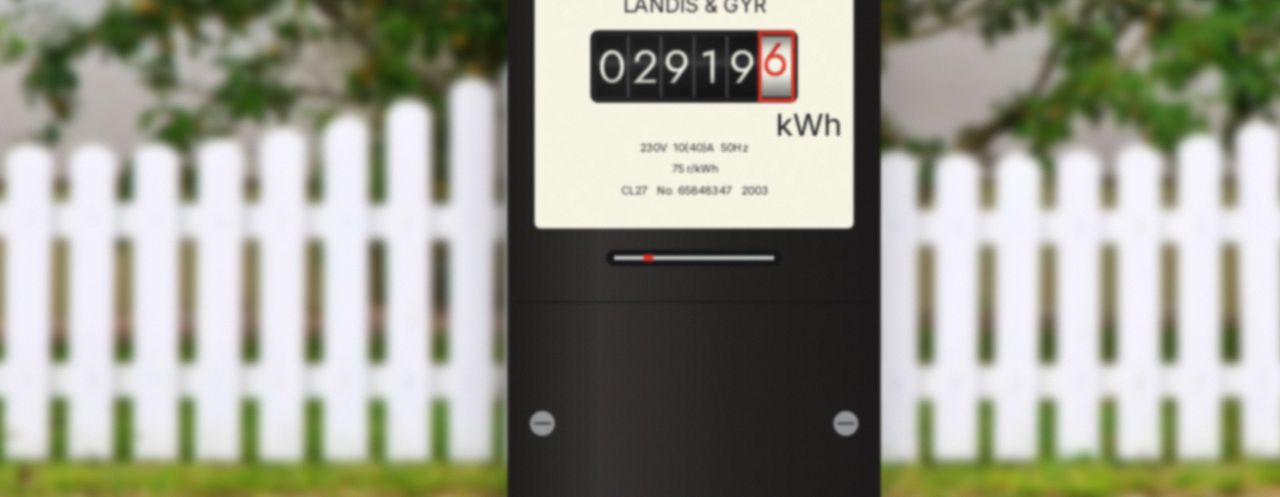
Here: 2919.6 kWh
